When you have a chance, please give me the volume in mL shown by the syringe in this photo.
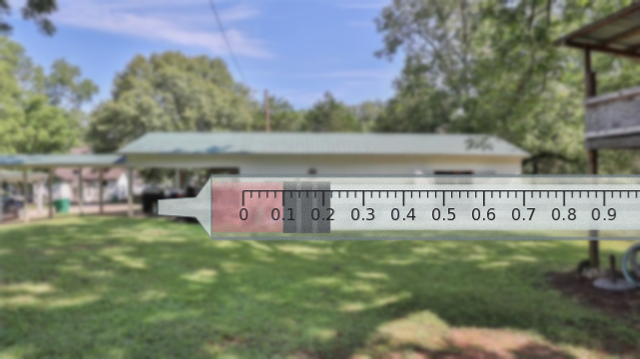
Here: 0.1 mL
